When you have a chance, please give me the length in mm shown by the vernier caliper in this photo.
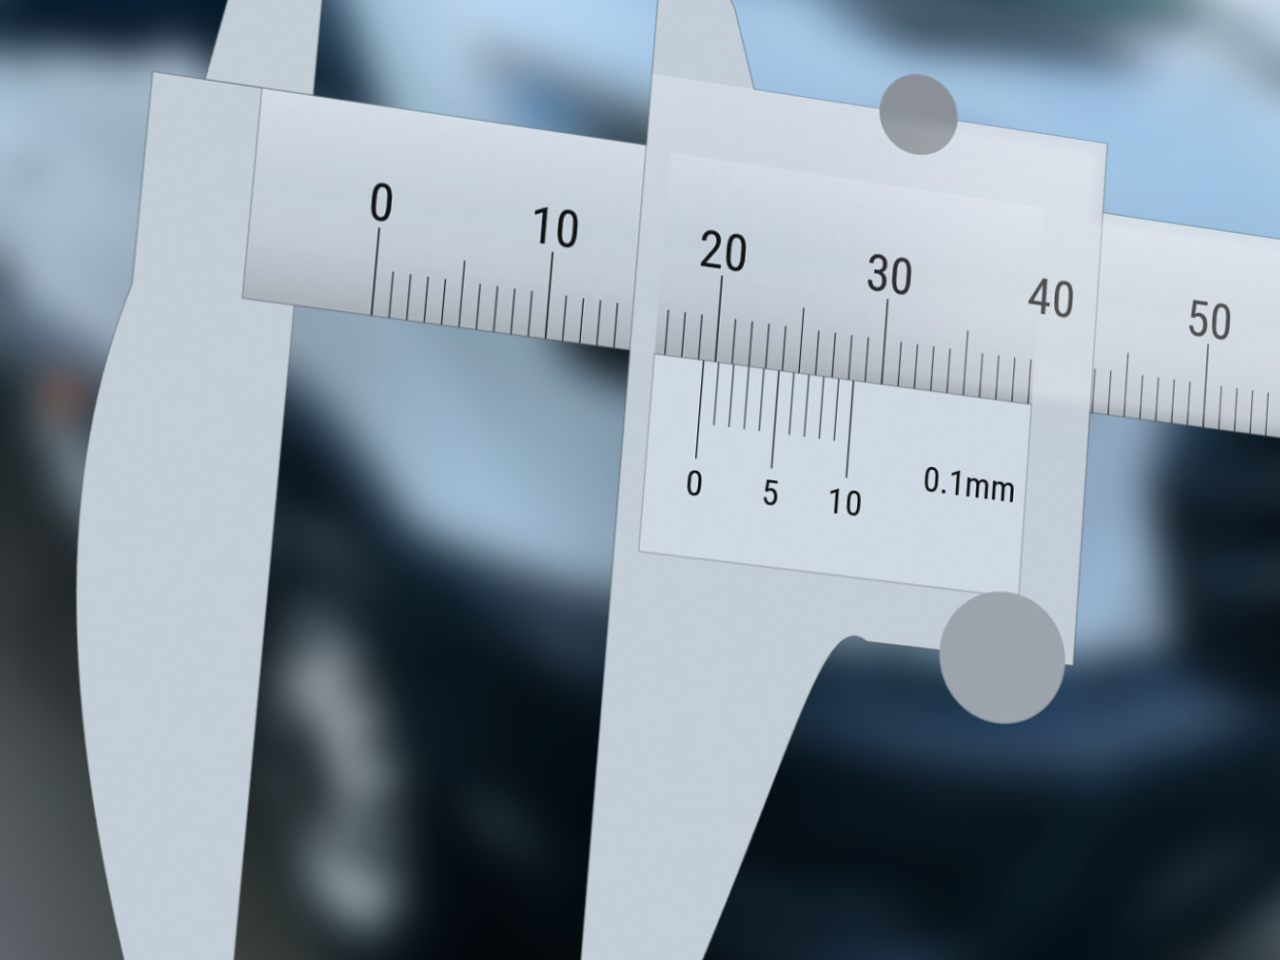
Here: 19.3 mm
